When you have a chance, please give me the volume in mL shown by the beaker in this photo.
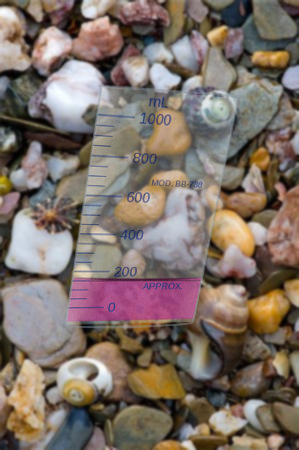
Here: 150 mL
